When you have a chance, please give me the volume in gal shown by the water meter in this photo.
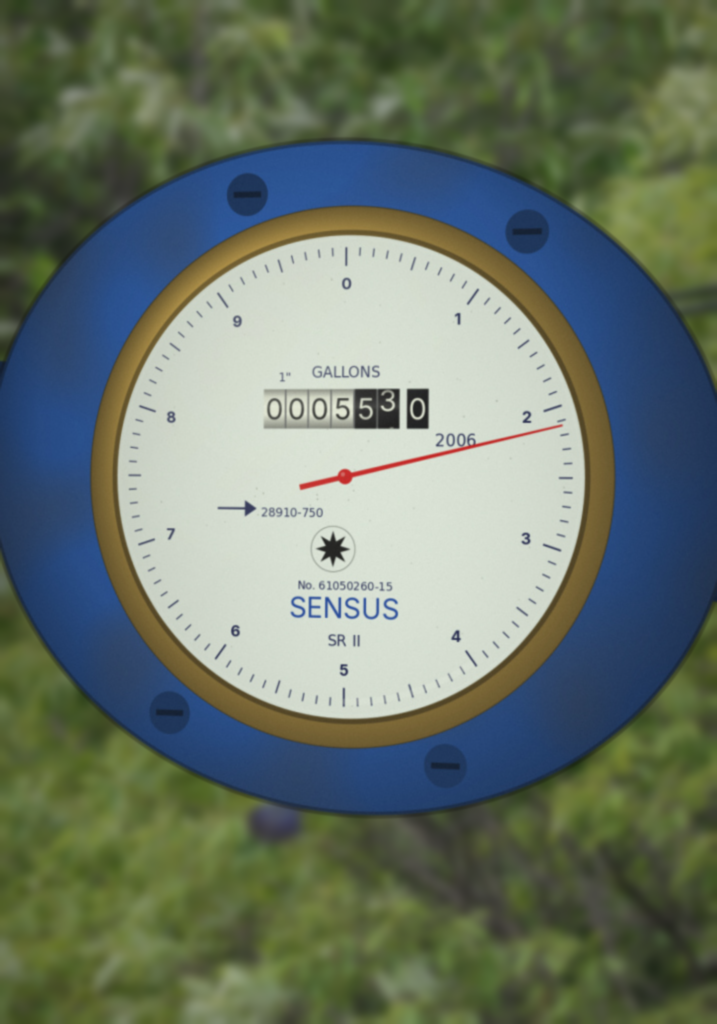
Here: 5532.1 gal
